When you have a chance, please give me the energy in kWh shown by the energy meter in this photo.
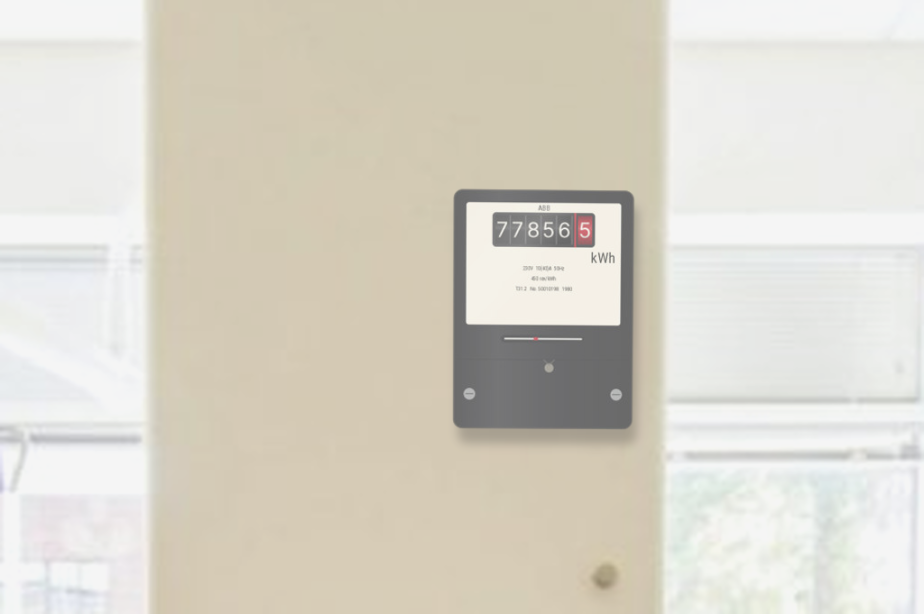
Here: 77856.5 kWh
